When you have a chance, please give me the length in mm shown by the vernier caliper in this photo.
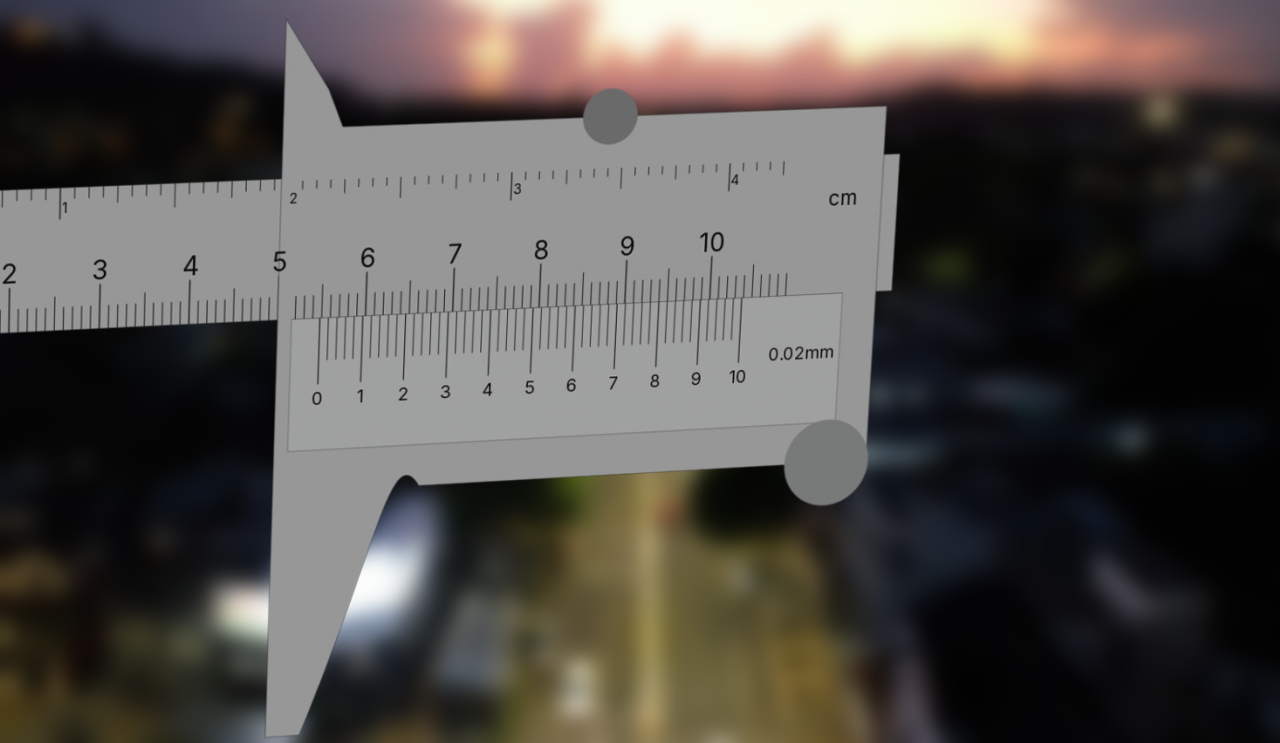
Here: 54.8 mm
